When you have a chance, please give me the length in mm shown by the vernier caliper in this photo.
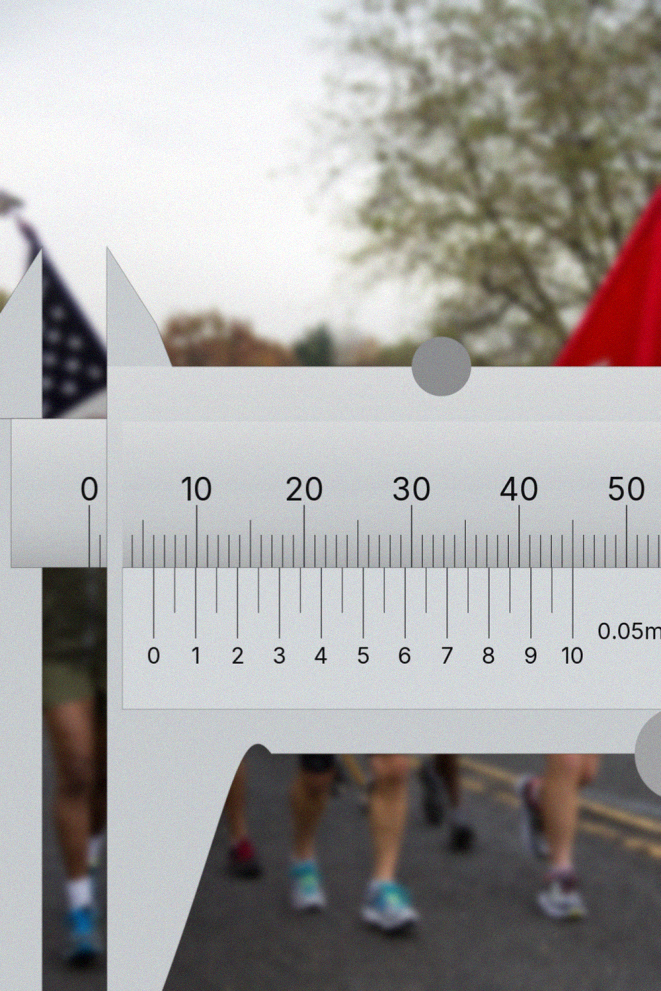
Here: 6.0 mm
